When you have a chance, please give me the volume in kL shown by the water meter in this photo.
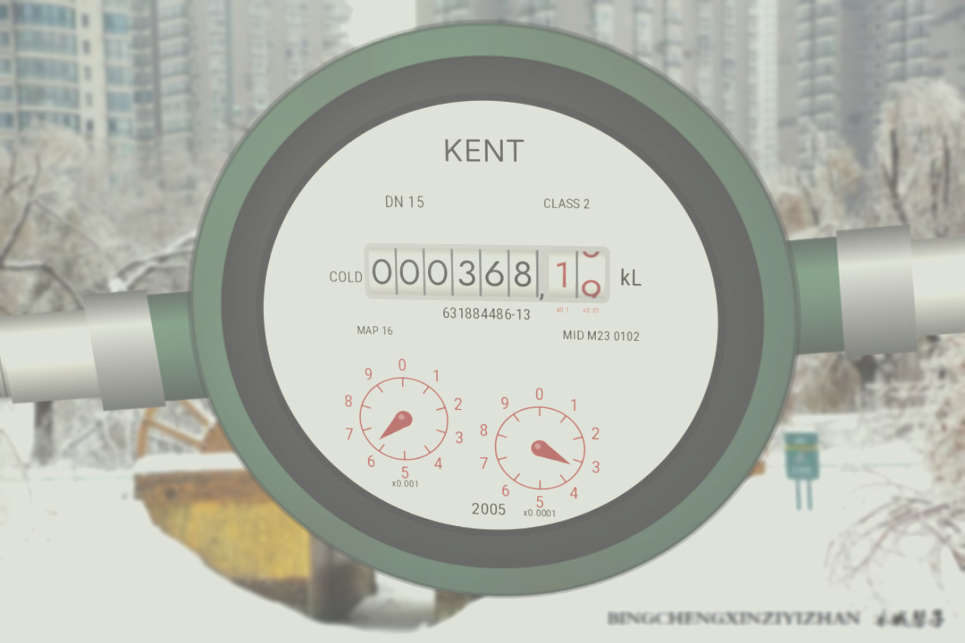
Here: 368.1863 kL
